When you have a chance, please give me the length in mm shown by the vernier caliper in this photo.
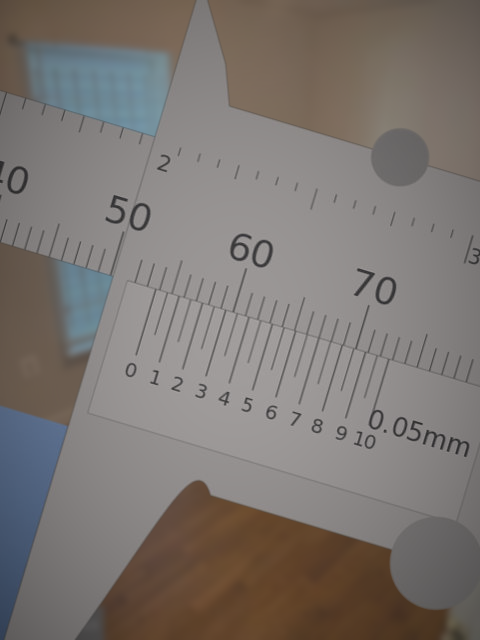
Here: 53.7 mm
